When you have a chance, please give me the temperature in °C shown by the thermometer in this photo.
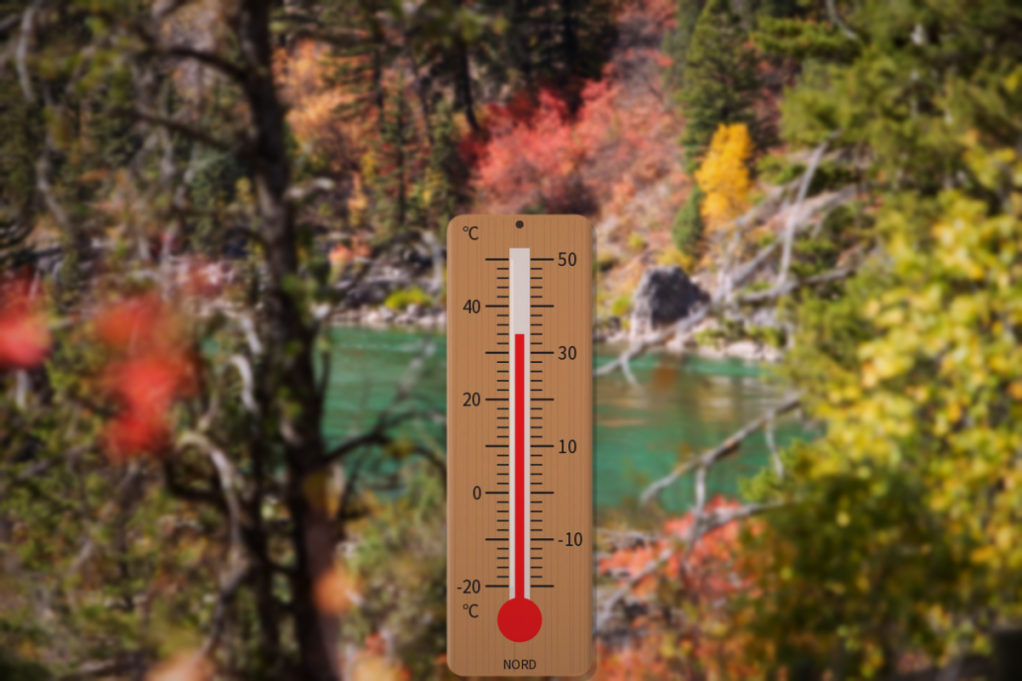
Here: 34 °C
